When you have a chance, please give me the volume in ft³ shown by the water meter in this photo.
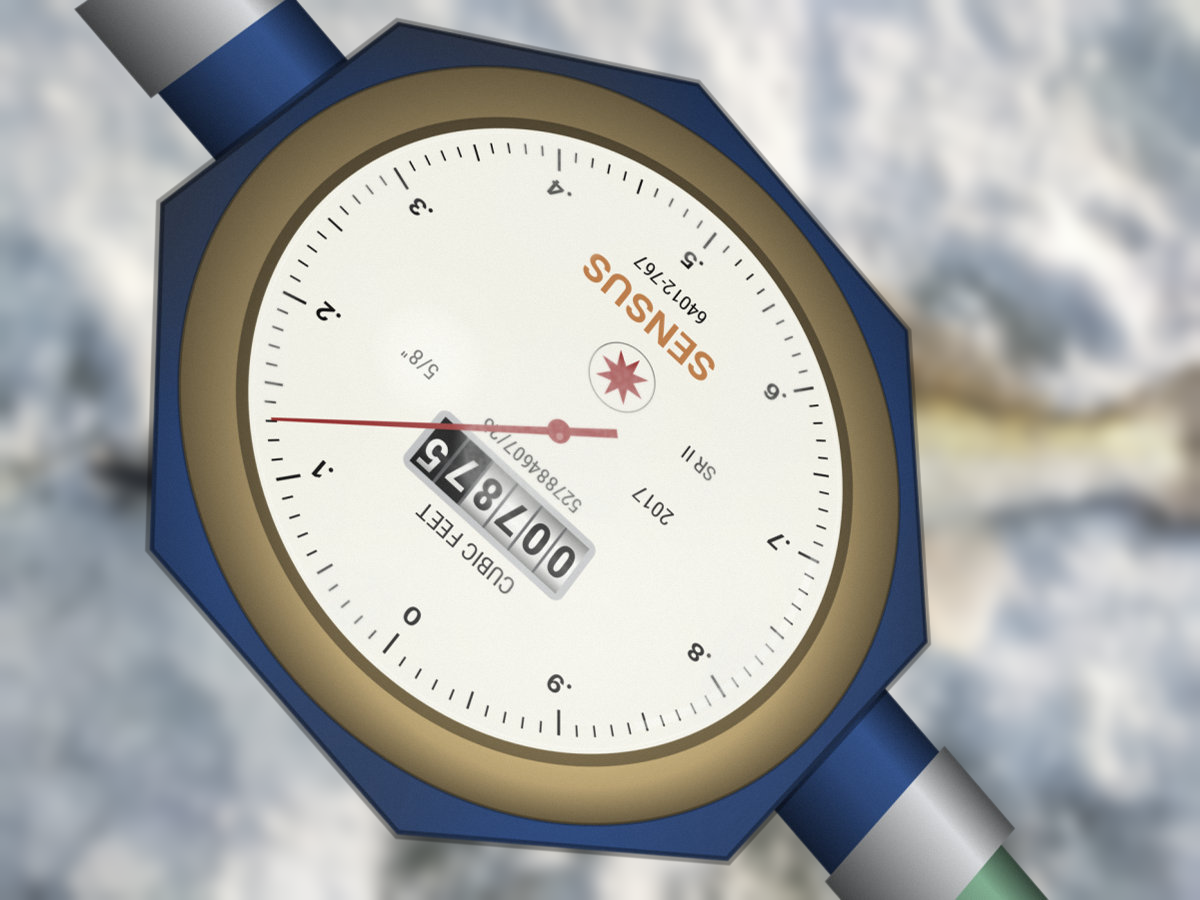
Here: 7875.13 ft³
